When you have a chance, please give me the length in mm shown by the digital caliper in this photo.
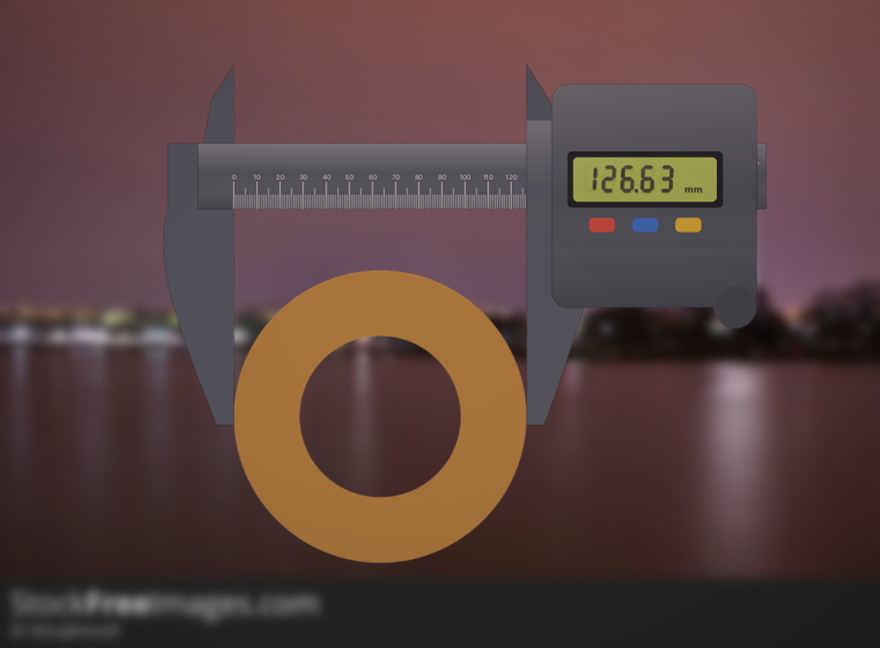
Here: 126.63 mm
